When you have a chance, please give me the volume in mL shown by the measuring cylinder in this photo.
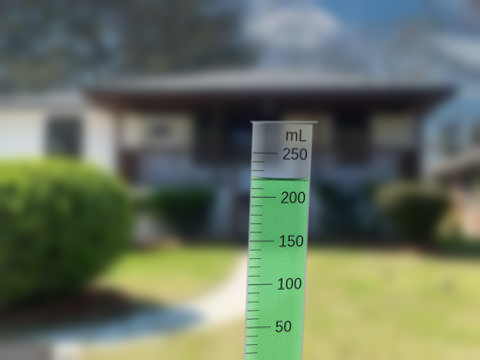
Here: 220 mL
